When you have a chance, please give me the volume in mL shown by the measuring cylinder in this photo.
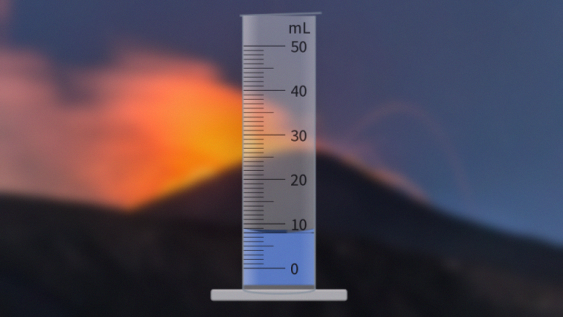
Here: 8 mL
